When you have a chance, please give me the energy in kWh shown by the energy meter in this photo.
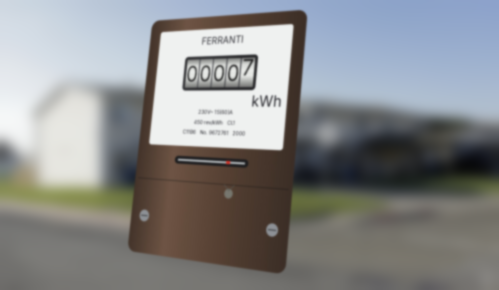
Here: 7 kWh
